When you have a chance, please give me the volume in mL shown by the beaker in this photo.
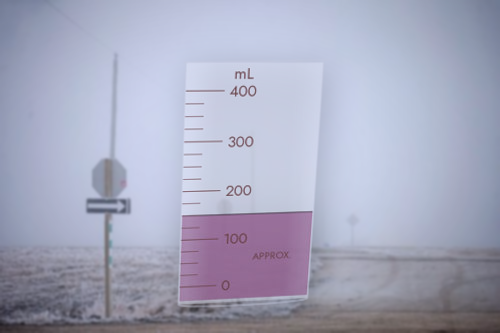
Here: 150 mL
